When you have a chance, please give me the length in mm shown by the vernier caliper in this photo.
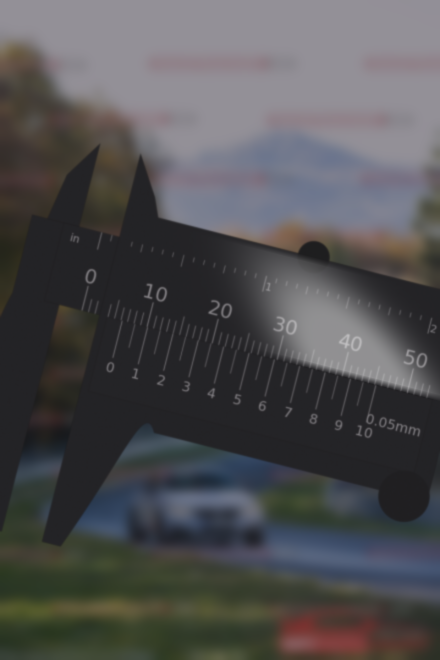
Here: 6.2 mm
